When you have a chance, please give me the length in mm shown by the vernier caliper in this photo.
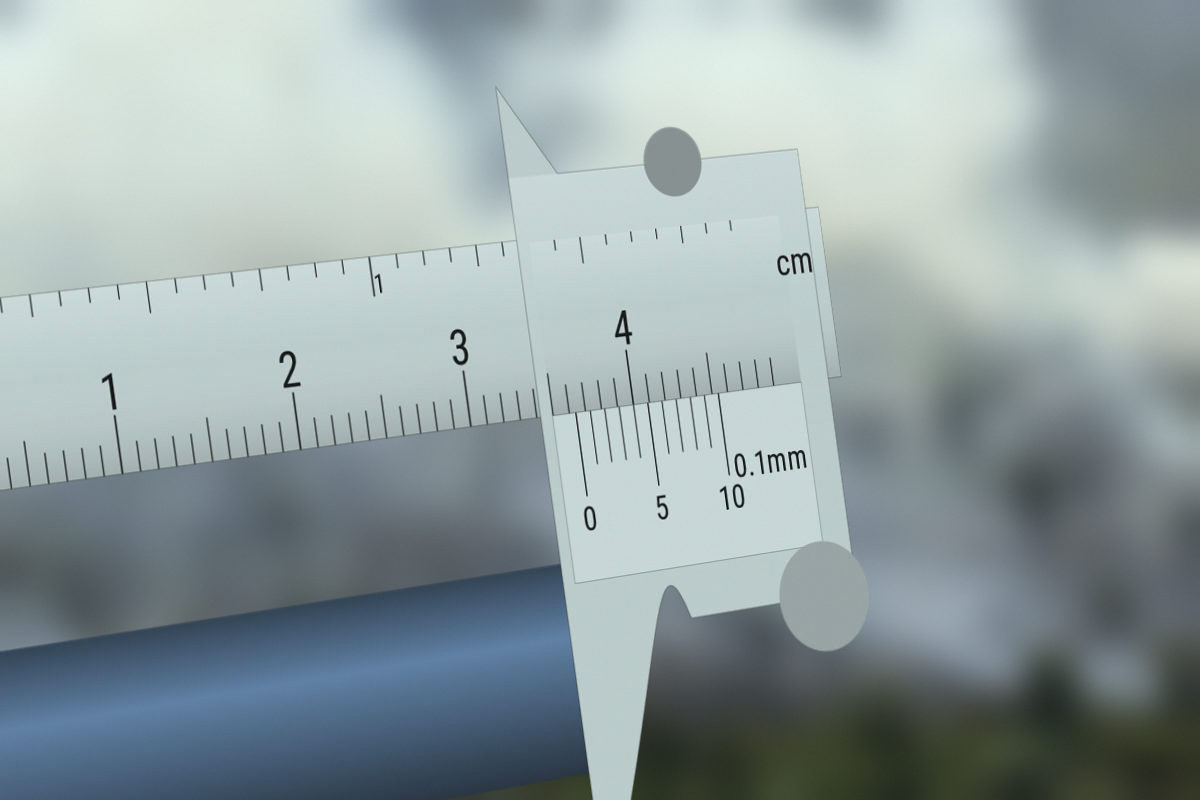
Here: 36.4 mm
